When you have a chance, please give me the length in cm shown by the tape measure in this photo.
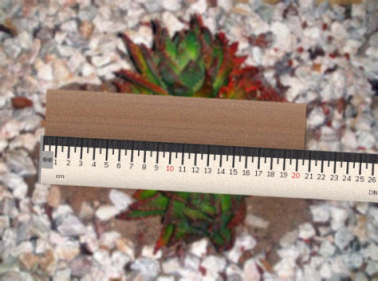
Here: 20.5 cm
